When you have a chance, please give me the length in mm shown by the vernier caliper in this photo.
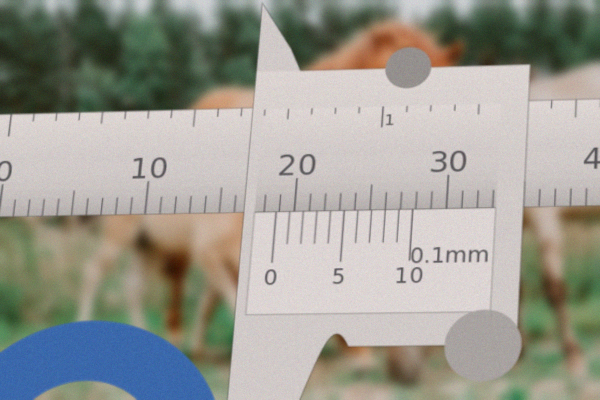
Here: 18.8 mm
